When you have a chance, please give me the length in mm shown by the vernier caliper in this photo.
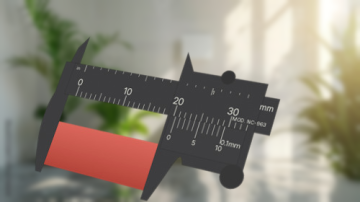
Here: 20.4 mm
